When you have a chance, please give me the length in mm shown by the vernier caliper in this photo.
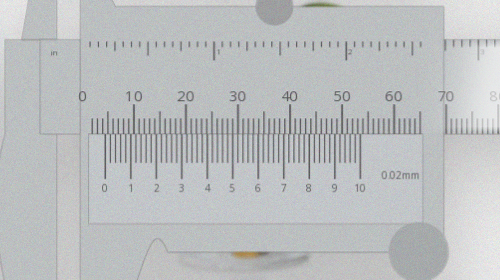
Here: 4.5 mm
